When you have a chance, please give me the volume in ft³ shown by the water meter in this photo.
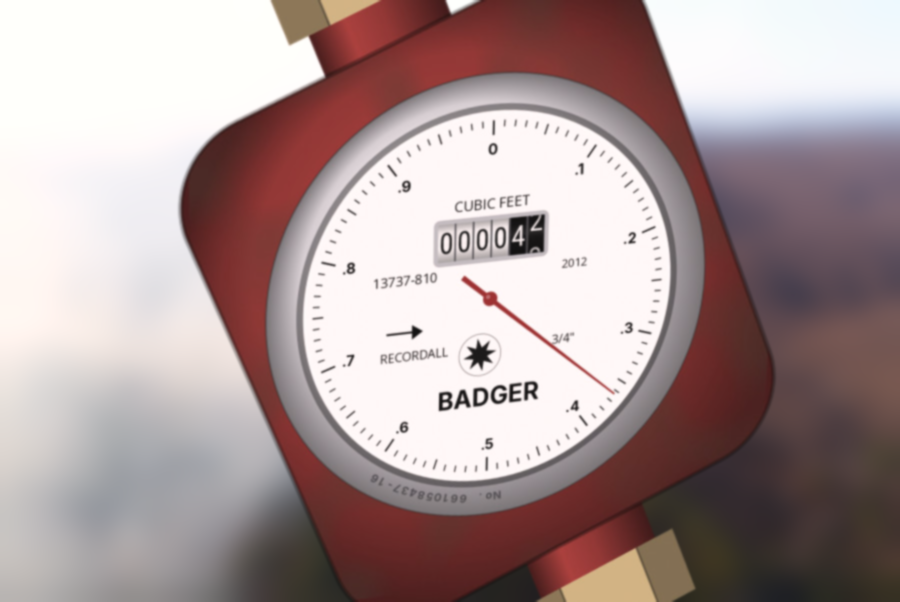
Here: 42.36 ft³
